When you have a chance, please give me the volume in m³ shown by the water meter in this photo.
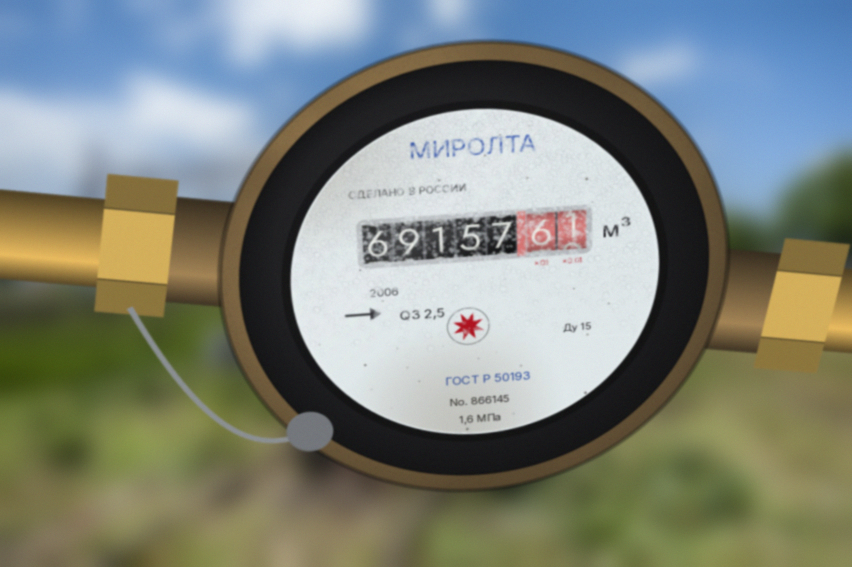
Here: 69157.61 m³
